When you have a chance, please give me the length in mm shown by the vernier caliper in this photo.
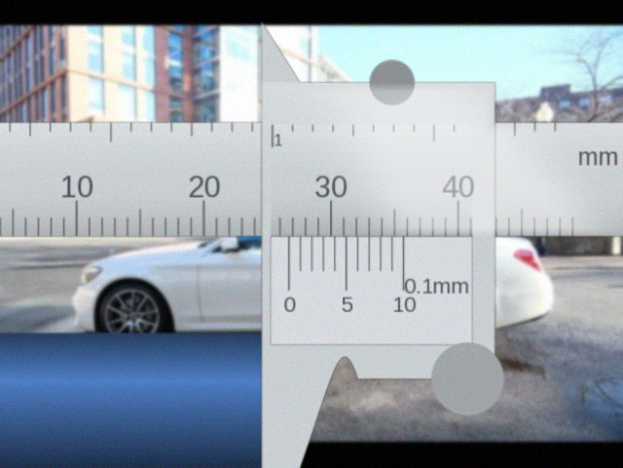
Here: 26.7 mm
